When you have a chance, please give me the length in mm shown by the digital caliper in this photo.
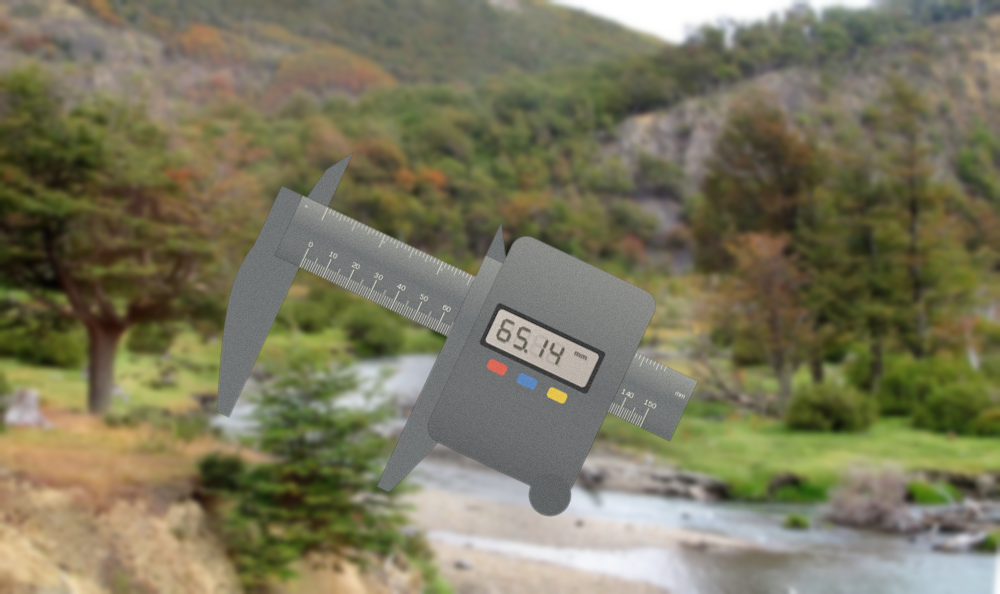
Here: 65.14 mm
